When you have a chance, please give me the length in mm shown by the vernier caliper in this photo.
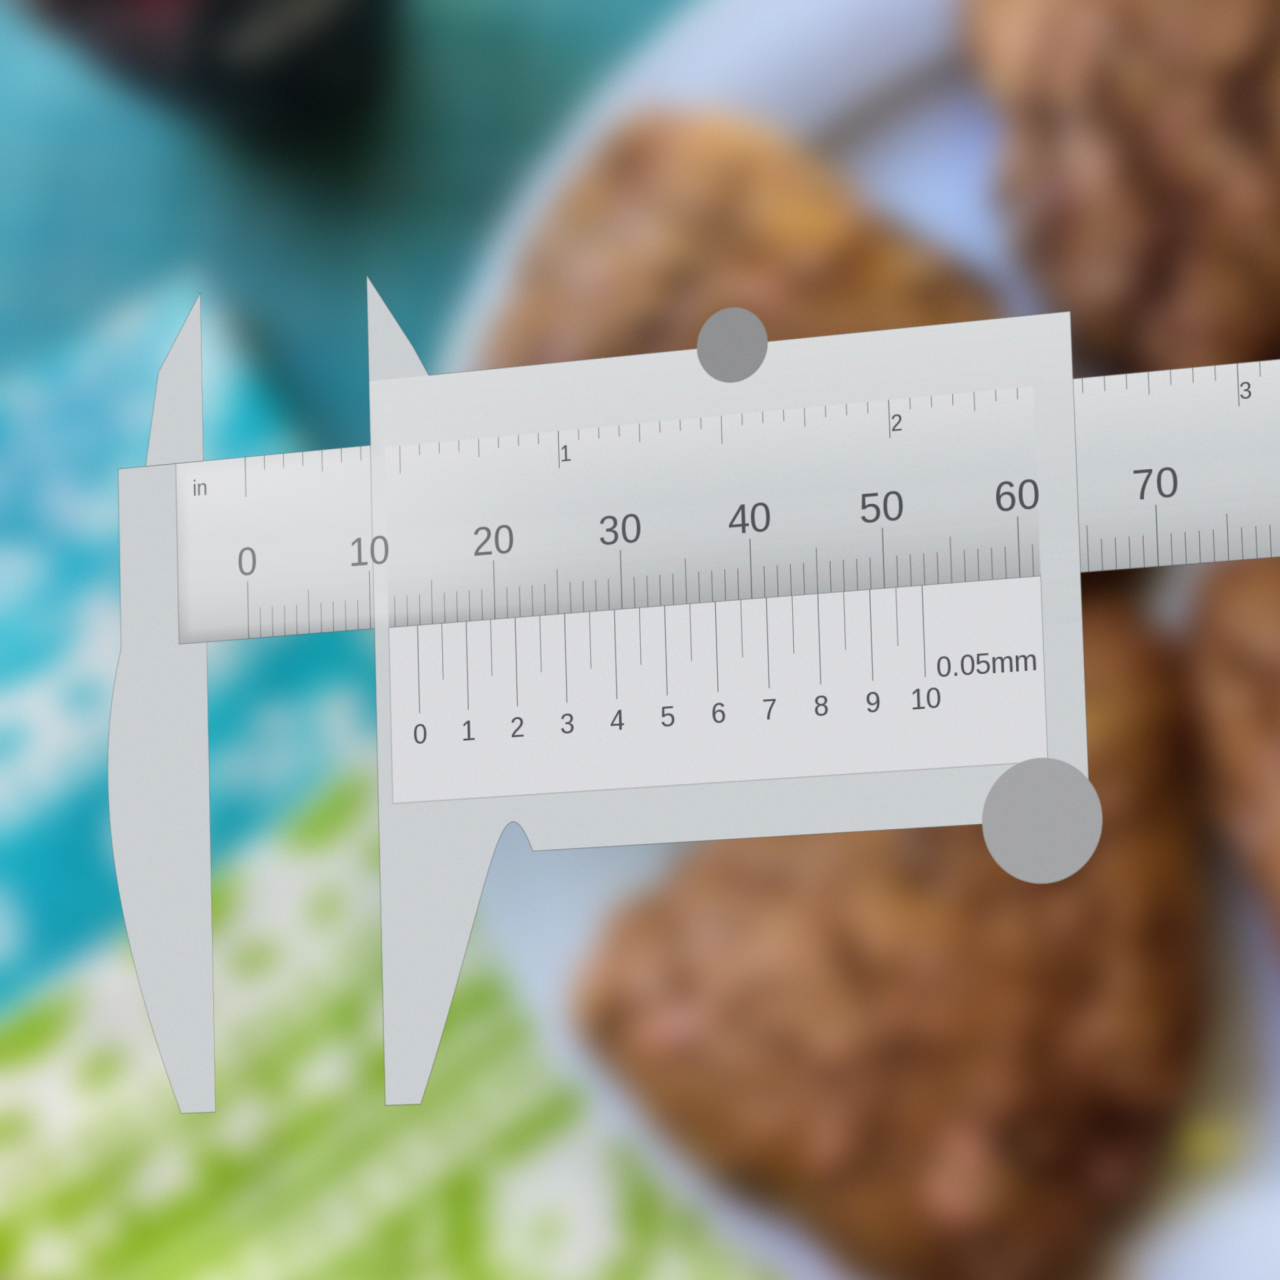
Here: 13.8 mm
